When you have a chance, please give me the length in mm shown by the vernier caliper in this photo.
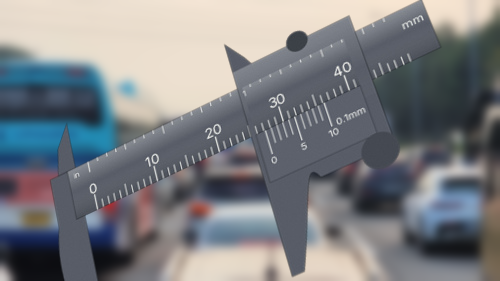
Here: 27.2 mm
